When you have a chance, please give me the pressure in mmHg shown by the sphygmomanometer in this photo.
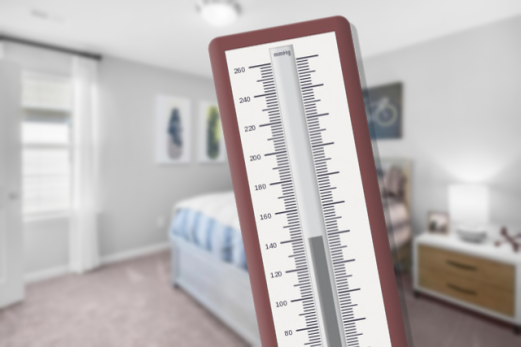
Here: 140 mmHg
